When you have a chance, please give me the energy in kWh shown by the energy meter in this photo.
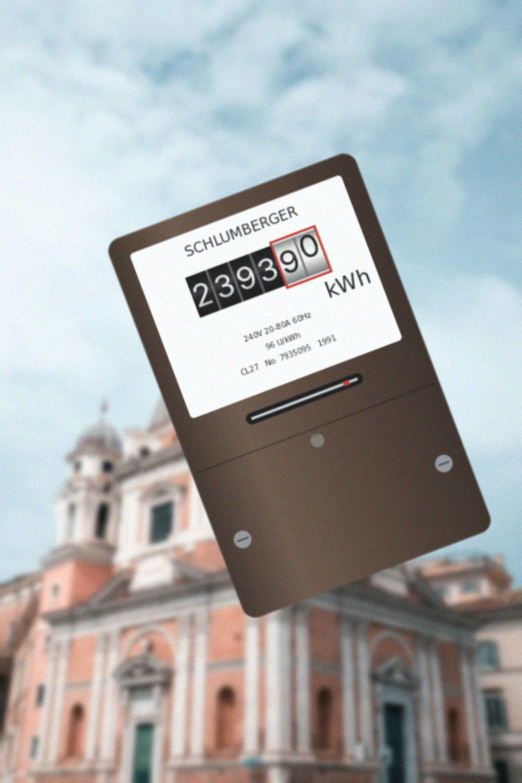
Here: 2393.90 kWh
